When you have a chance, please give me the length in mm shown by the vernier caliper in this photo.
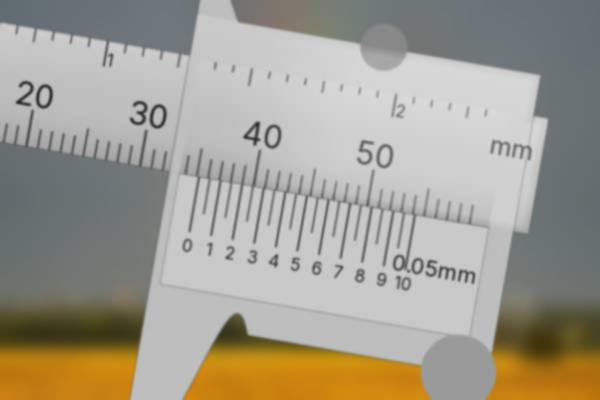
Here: 35.2 mm
